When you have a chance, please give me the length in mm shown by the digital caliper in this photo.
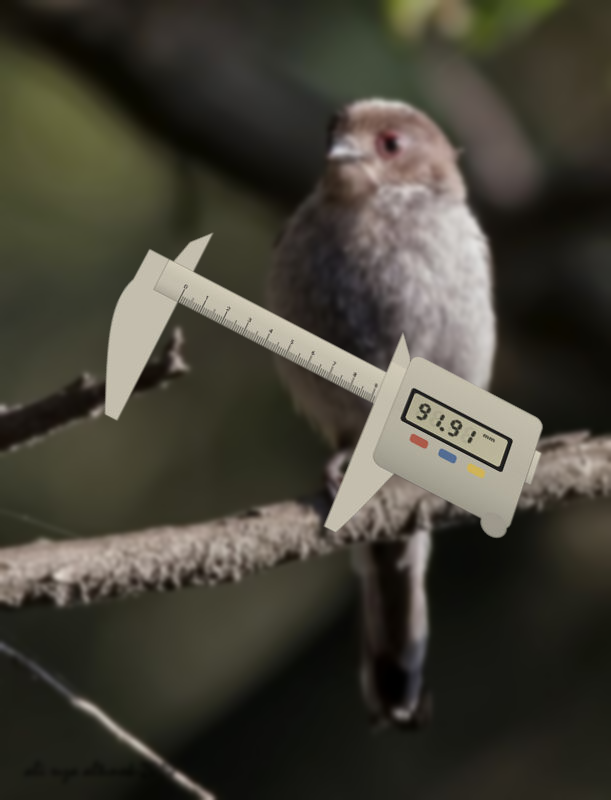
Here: 91.91 mm
